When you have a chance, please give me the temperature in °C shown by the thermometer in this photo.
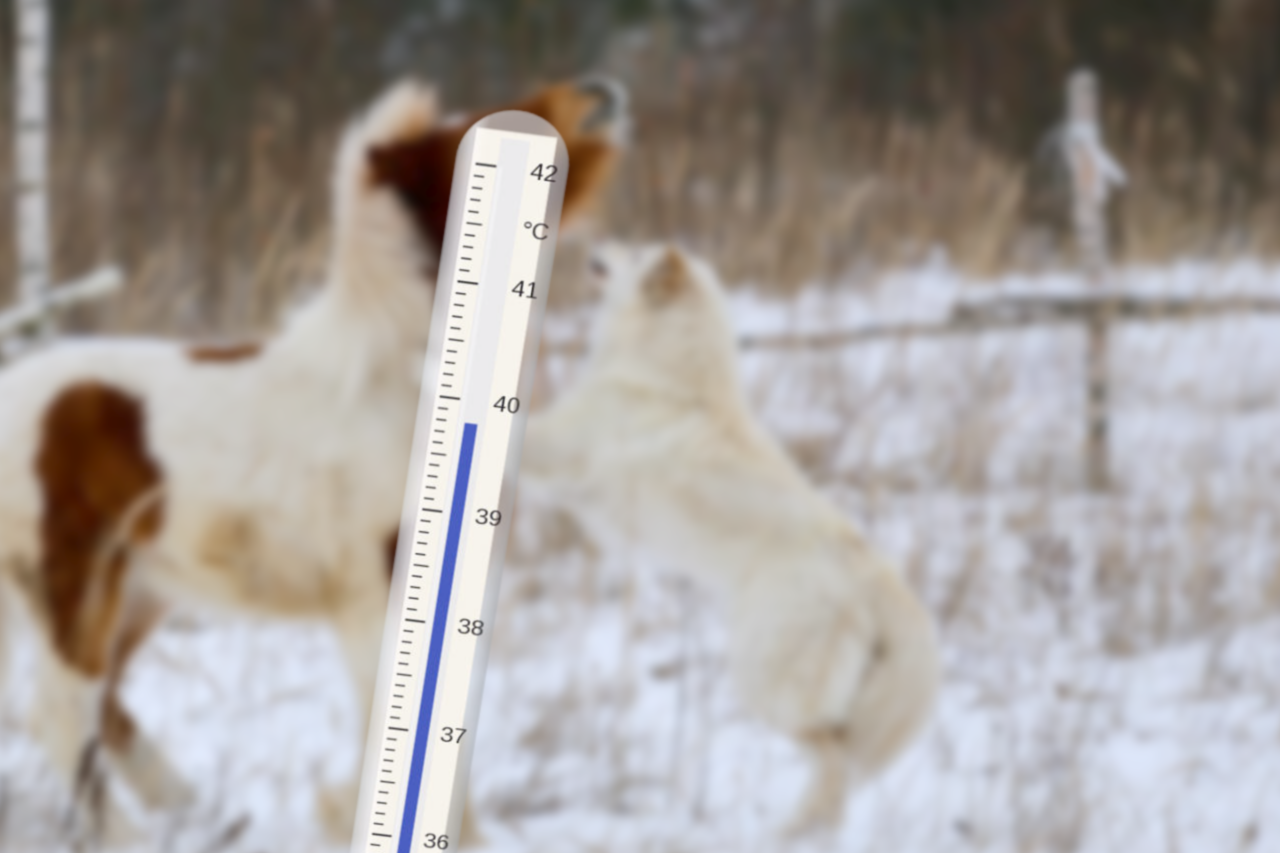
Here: 39.8 °C
